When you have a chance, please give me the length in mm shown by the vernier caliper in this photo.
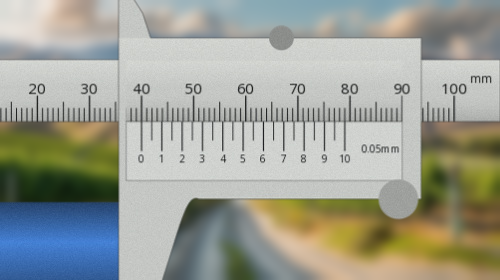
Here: 40.0 mm
